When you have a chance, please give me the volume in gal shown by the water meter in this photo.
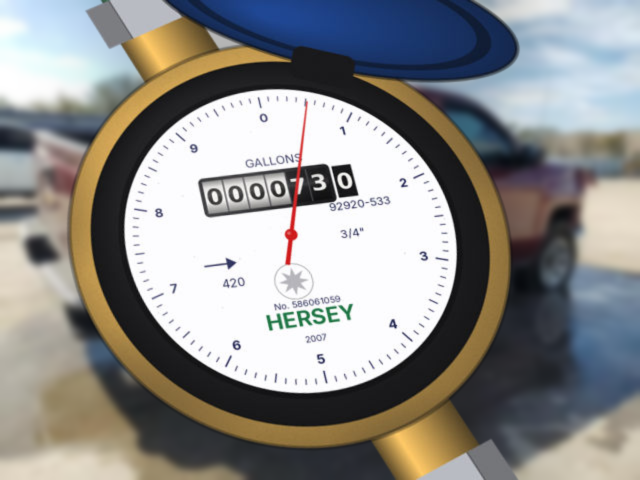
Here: 730.5 gal
